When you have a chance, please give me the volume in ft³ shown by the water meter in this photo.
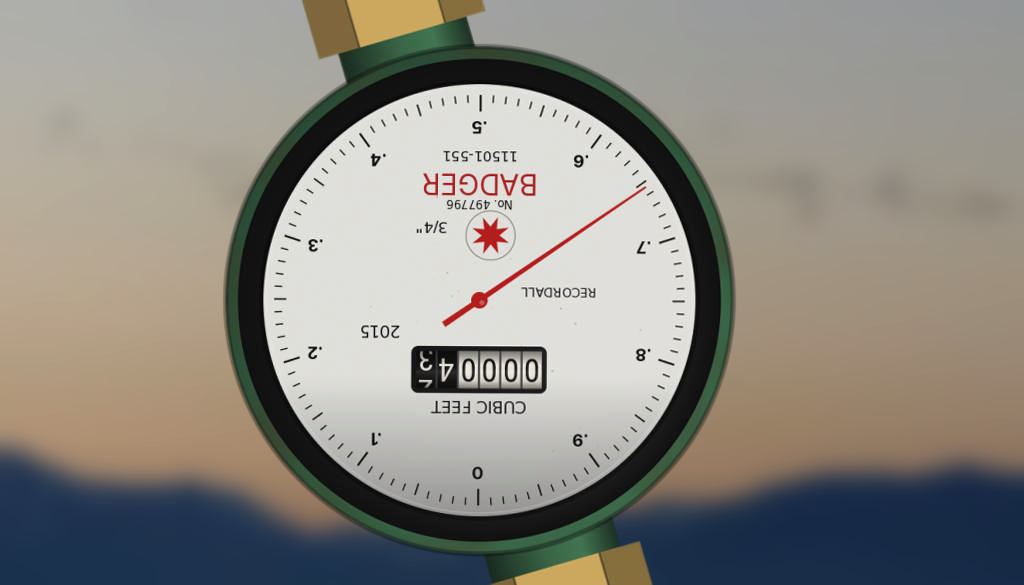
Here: 42.65 ft³
